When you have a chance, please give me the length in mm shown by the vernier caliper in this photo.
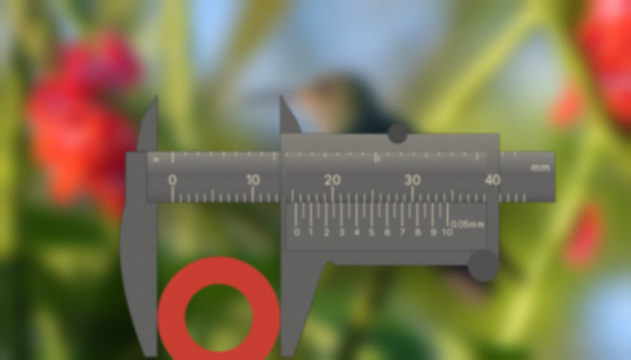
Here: 15.4 mm
